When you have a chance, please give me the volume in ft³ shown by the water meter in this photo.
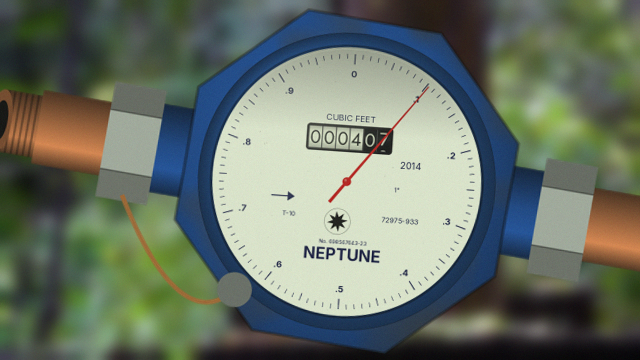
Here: 407.10 ft³
